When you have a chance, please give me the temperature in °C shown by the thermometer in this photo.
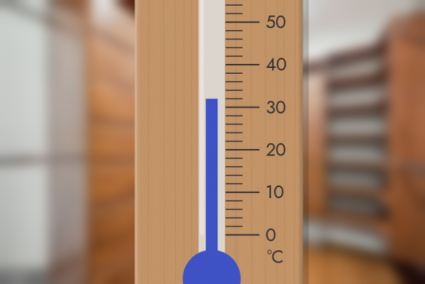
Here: 32 °C
